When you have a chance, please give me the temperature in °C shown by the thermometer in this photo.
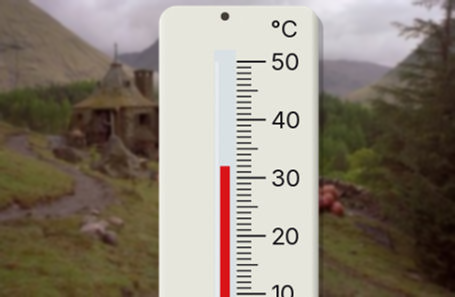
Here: 32 °C
